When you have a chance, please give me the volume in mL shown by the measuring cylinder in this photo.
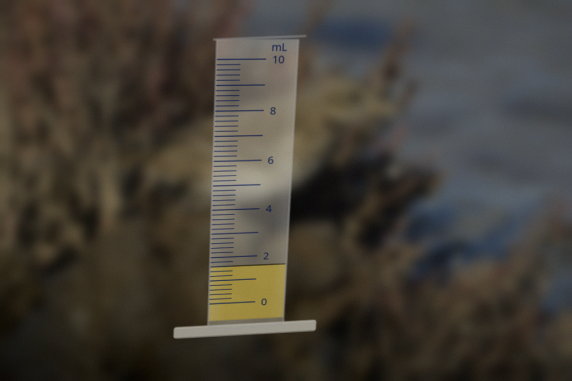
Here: 1.6 mL
